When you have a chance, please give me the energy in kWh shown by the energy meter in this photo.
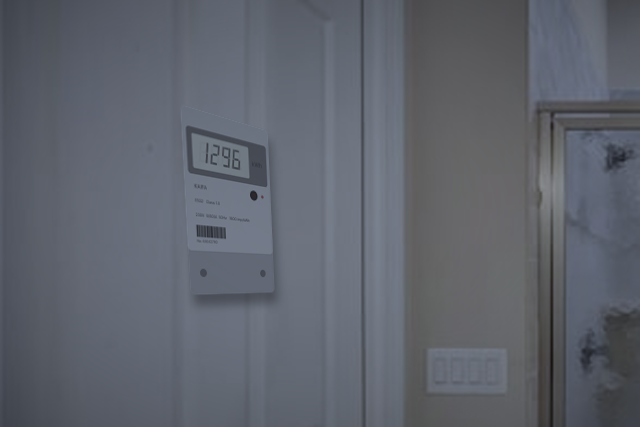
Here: 1296 kWh
